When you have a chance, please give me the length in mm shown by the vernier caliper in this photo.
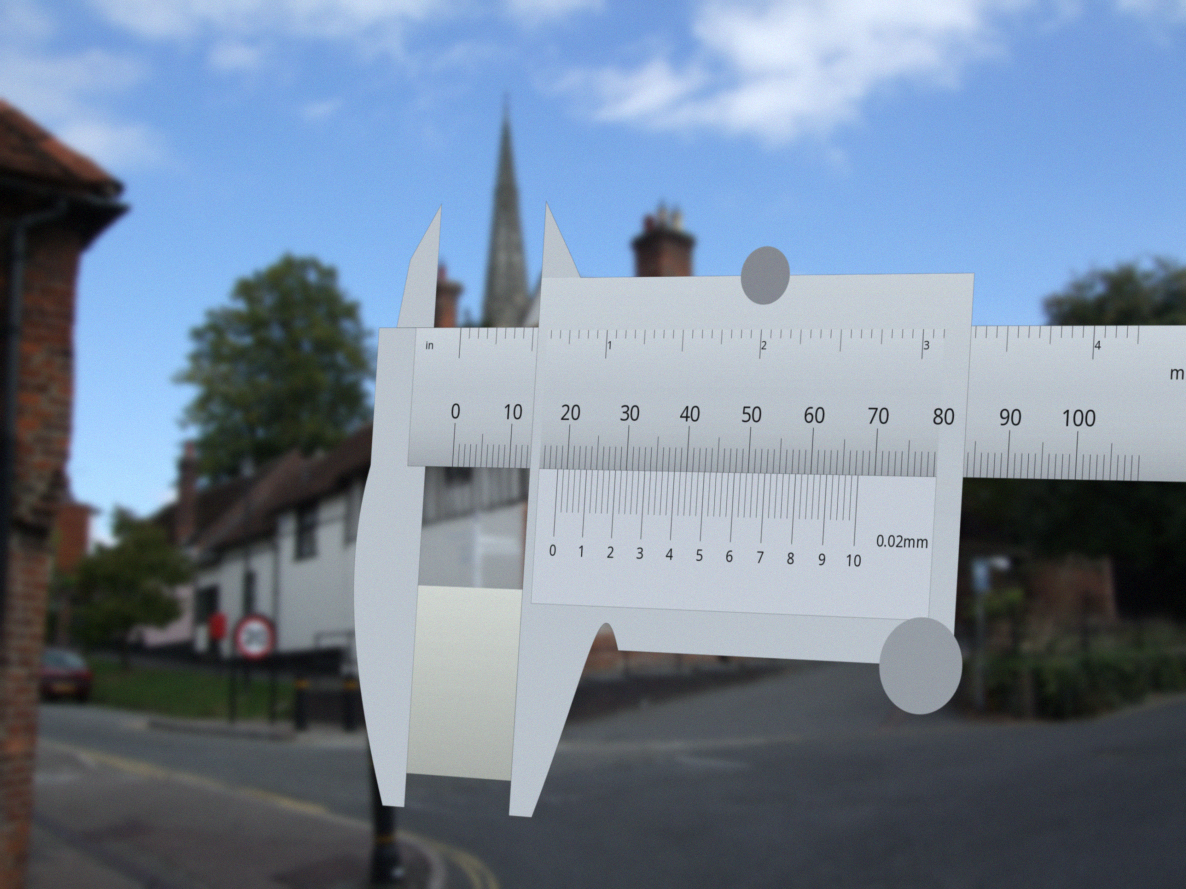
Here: 18.4 mm
